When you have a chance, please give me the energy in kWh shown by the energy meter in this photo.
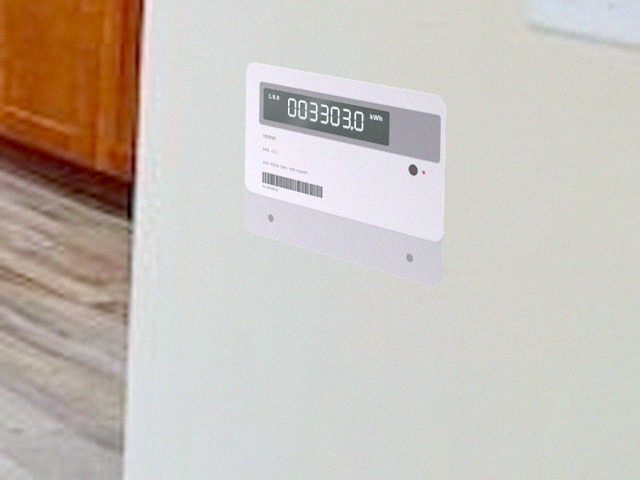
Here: 3303.0 kWh
